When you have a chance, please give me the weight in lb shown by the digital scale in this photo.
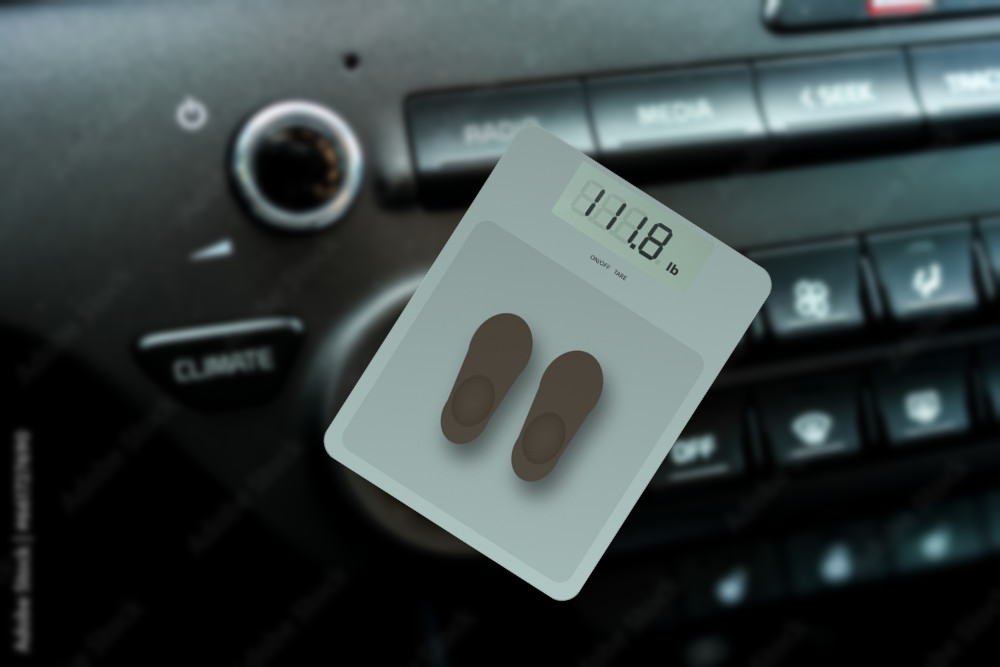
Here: 111.8 lb
